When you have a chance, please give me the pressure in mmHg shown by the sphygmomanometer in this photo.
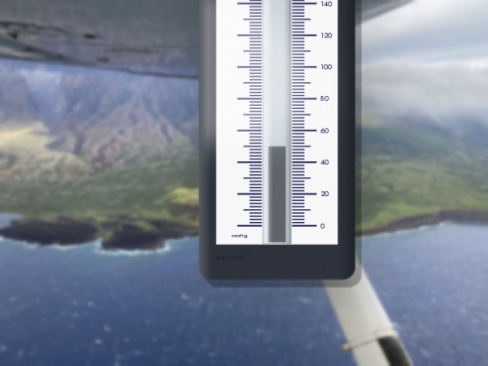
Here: 50 mmHg
